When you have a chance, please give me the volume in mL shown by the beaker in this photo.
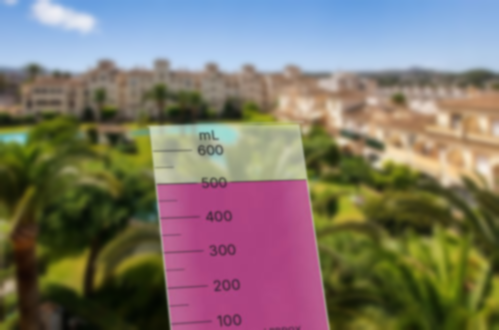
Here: 500 mL
